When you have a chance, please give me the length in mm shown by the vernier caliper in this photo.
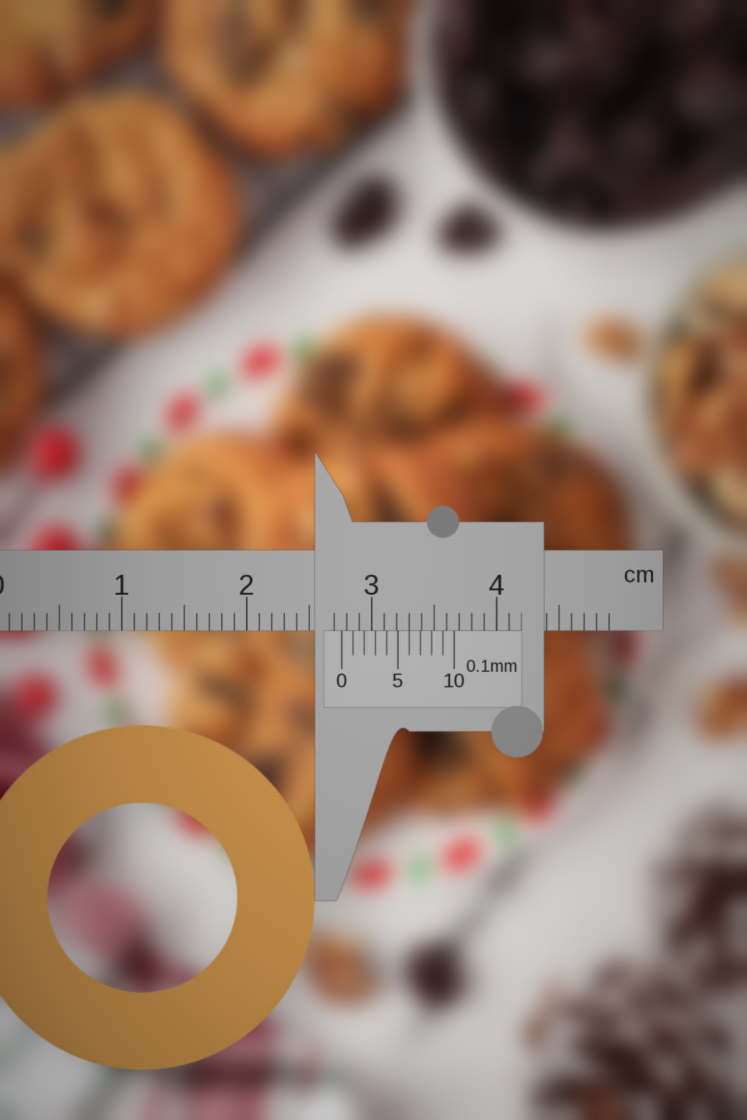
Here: 27.6 mm
